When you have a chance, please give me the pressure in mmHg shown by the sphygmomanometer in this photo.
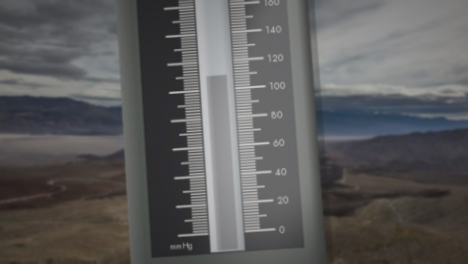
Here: 110 mmHg
